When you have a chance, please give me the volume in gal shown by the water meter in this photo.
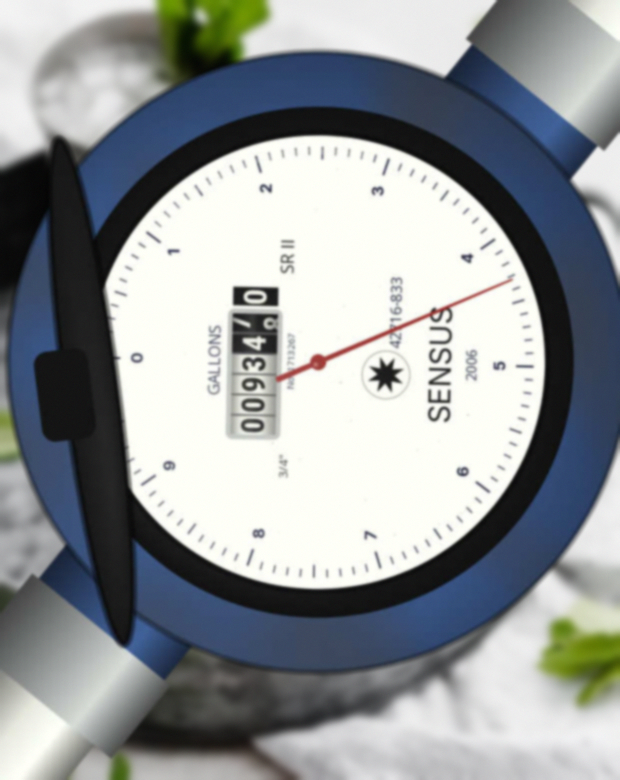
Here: 93474.3 gal
